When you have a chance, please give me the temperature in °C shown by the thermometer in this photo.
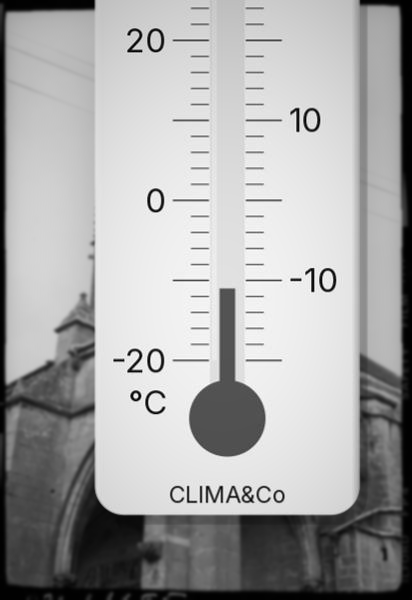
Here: -11 °C
